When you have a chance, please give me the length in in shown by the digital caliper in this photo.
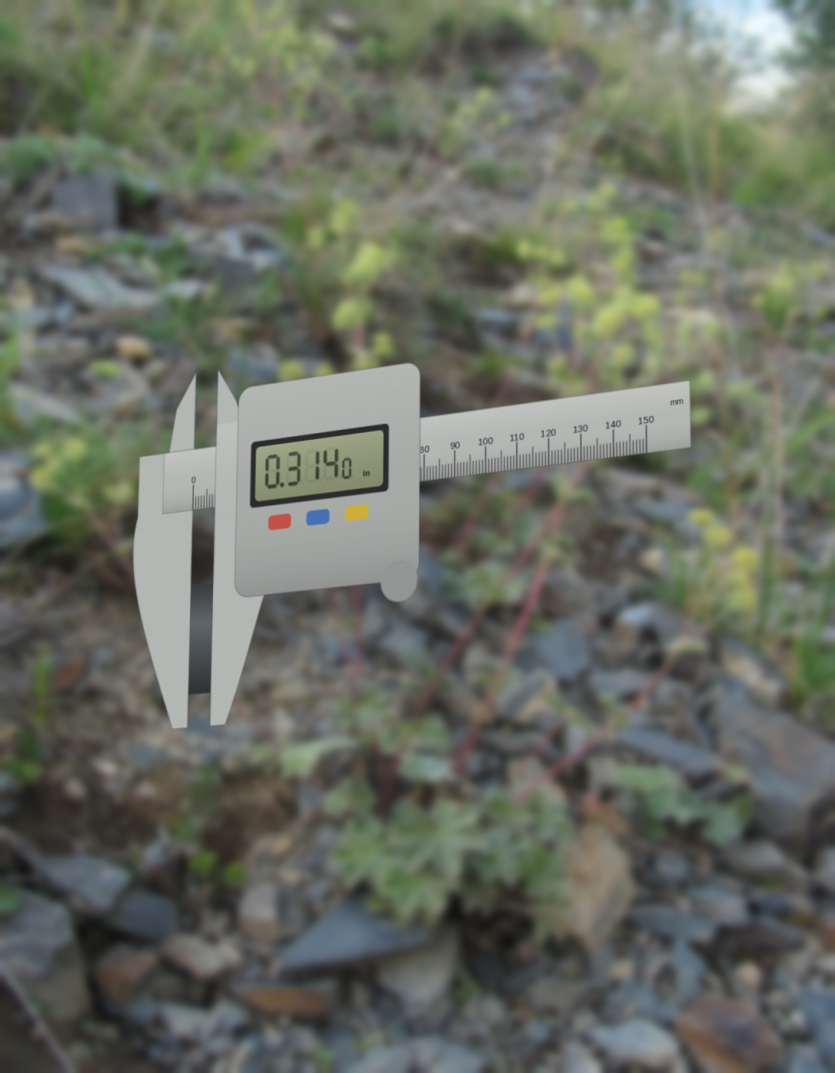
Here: 0.3140 in
